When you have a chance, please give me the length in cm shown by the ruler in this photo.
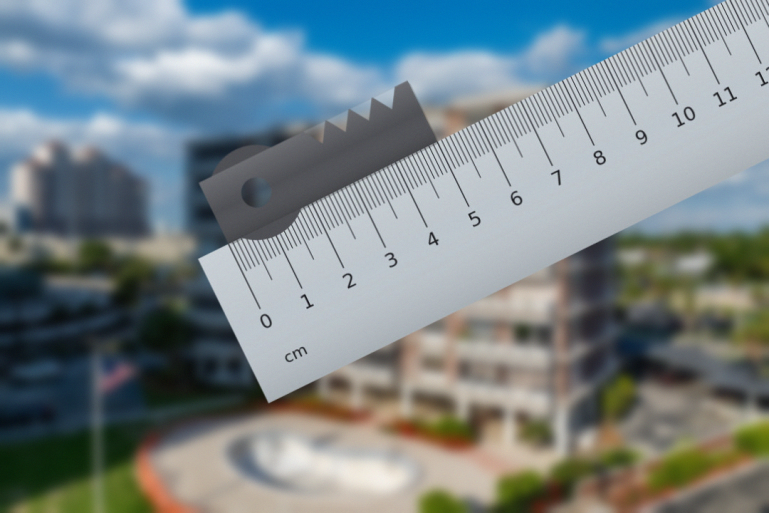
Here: 5 cm
